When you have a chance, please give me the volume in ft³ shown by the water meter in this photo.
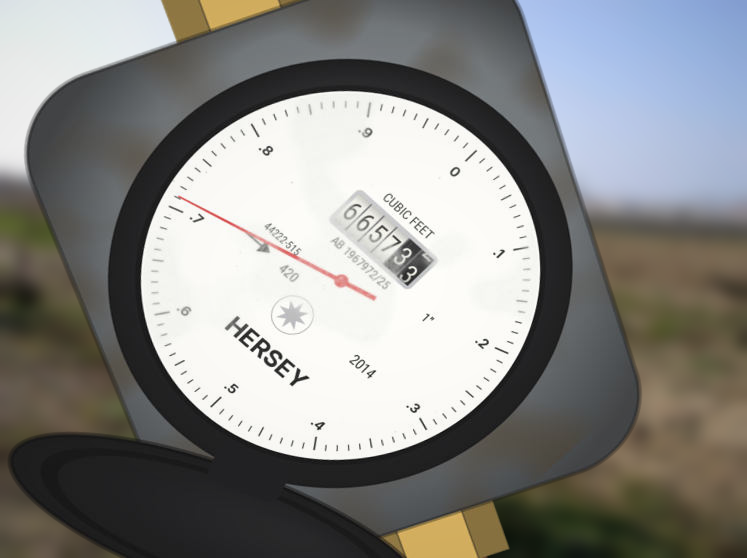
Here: 665732.71 ft³
